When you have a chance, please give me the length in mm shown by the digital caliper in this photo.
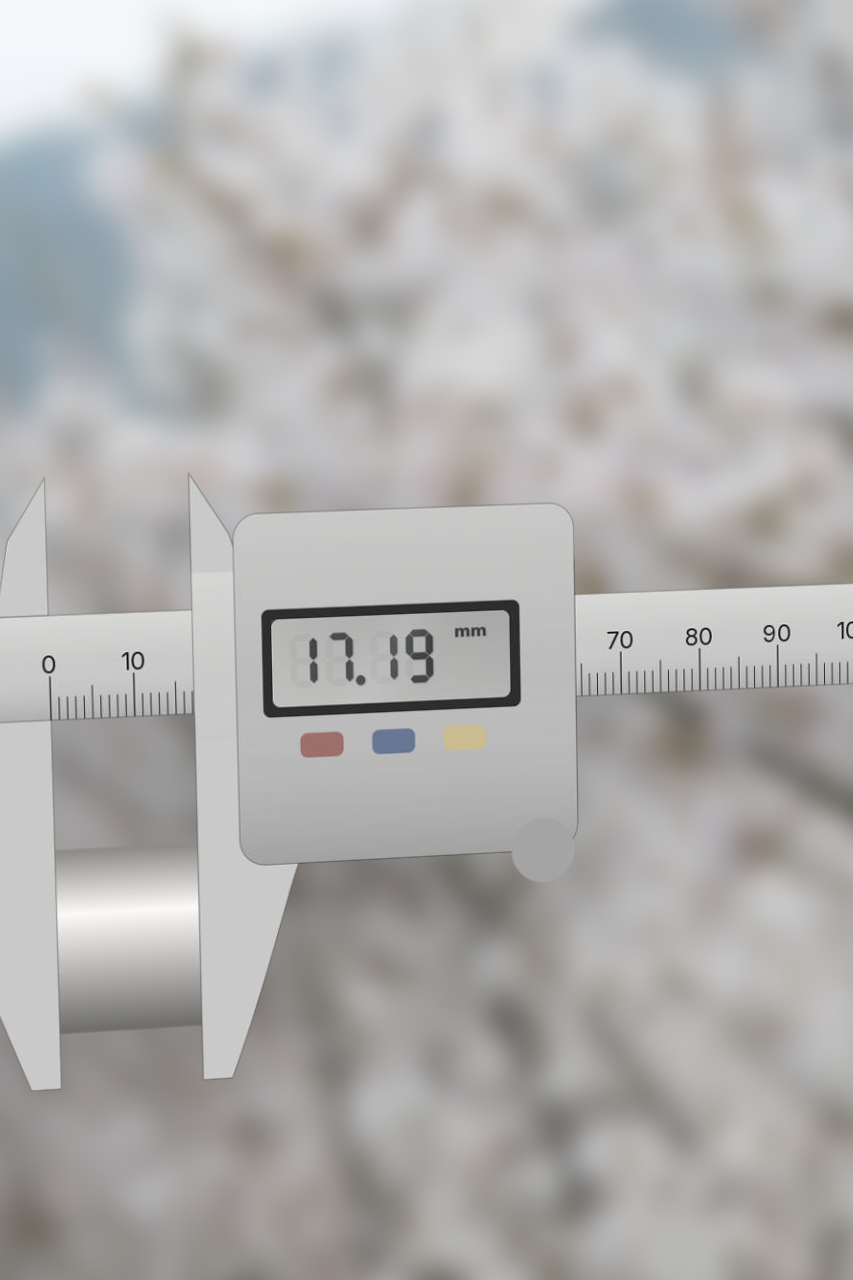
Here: 17.19 mm
